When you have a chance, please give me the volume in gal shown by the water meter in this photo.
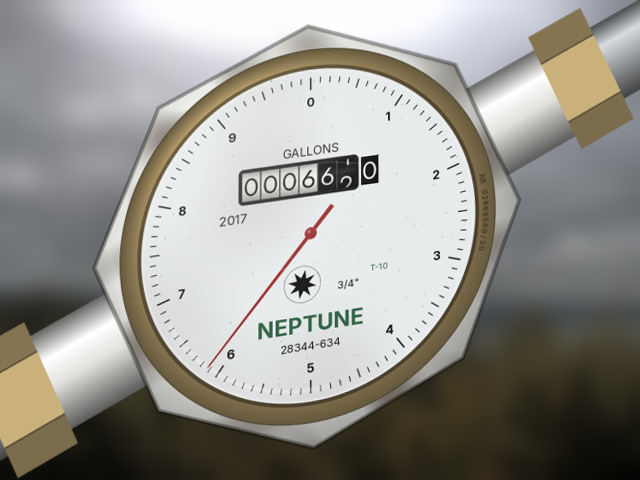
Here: 6616.1 gal
